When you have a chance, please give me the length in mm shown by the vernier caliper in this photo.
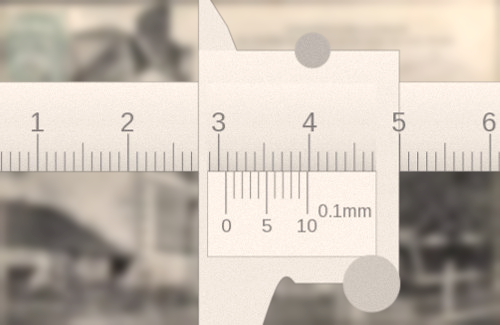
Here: 30.8 mm
